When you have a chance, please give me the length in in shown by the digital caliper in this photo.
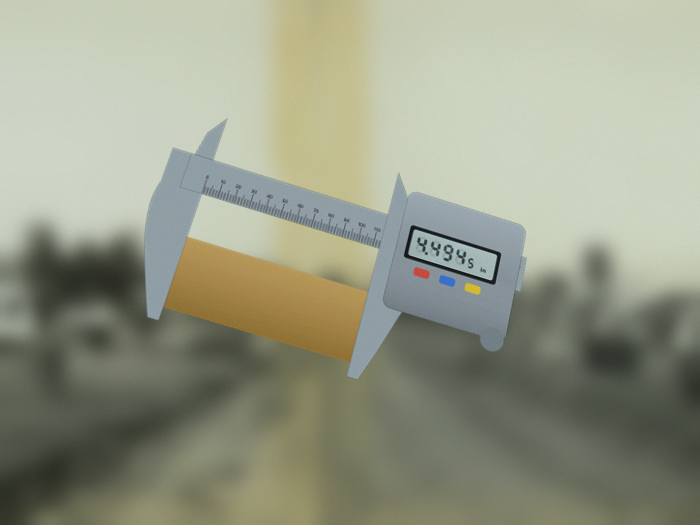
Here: 4.4945 in
